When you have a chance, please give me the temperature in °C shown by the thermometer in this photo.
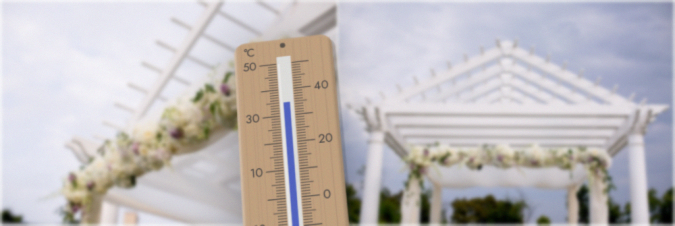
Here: 35 °C
